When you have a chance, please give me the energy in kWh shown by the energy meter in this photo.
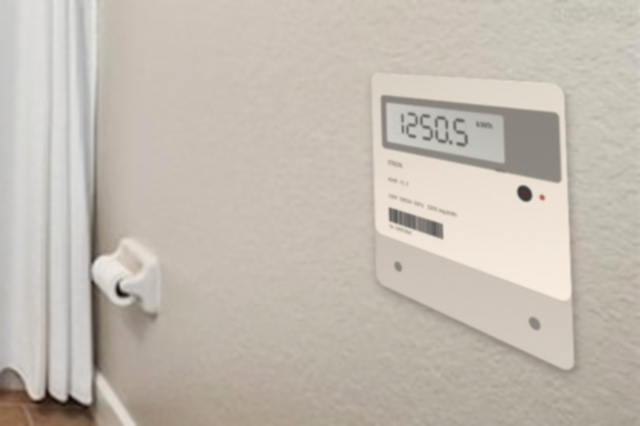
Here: 1250.5 kWh
